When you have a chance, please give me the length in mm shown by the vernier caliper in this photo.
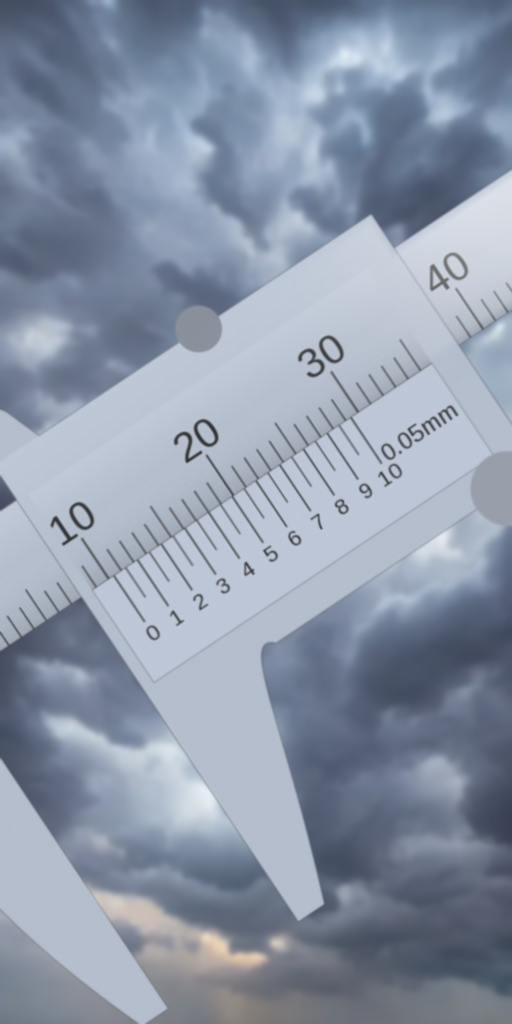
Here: 10.4 mm
